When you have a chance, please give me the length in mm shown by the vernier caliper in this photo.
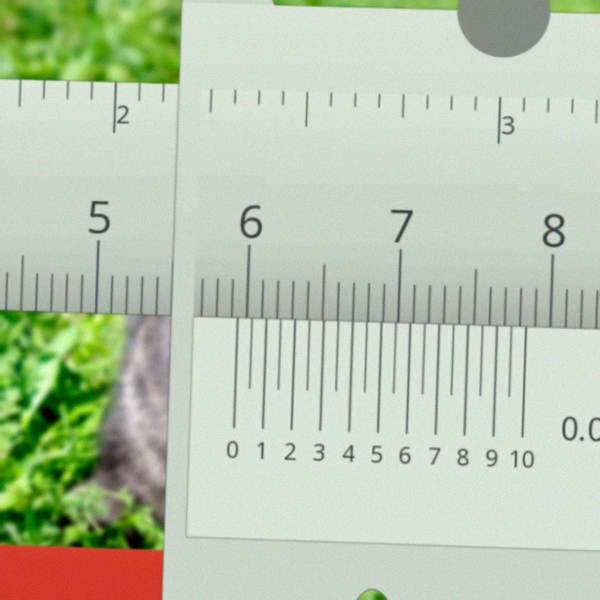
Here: 59.4 mm
